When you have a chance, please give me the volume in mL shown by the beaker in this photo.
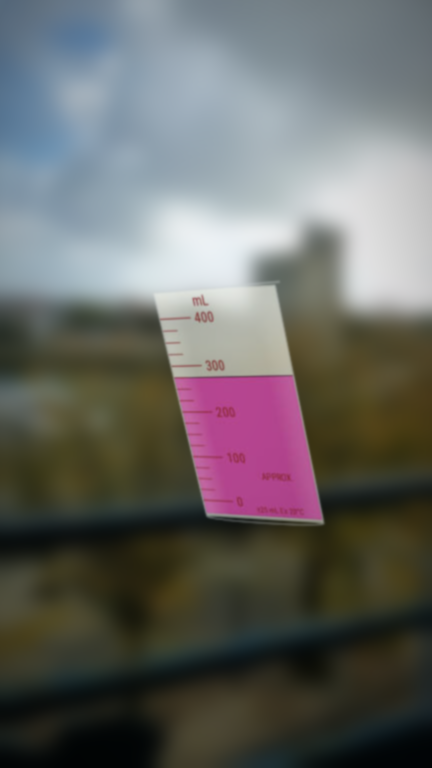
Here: 275 mL
